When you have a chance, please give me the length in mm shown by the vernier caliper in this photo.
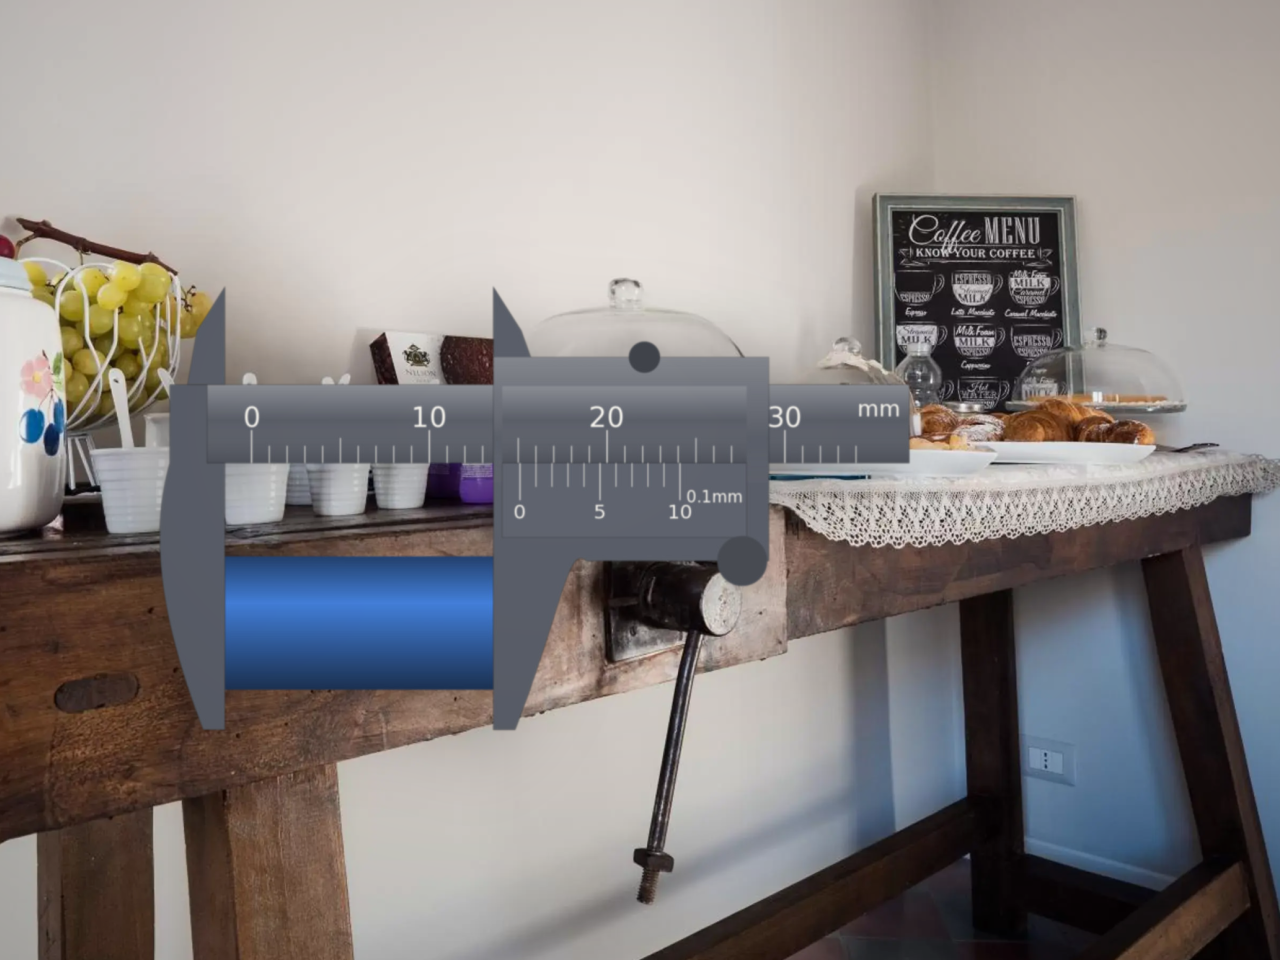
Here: 15.1 mm
